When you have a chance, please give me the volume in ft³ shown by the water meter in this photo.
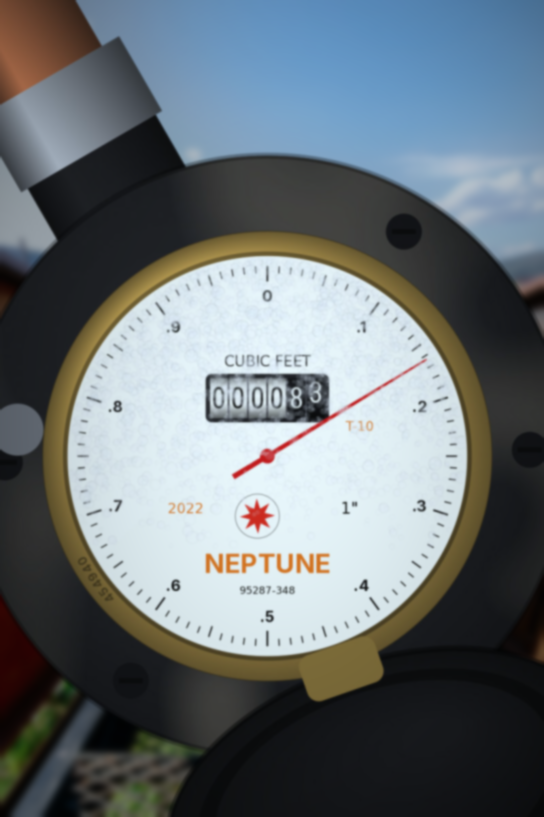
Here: 83.16 ft³
